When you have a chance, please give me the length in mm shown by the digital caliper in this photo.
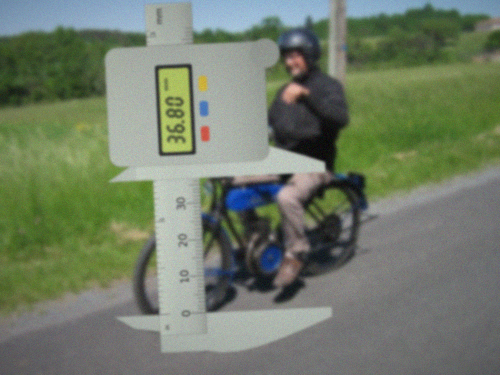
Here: 36.80 mm
